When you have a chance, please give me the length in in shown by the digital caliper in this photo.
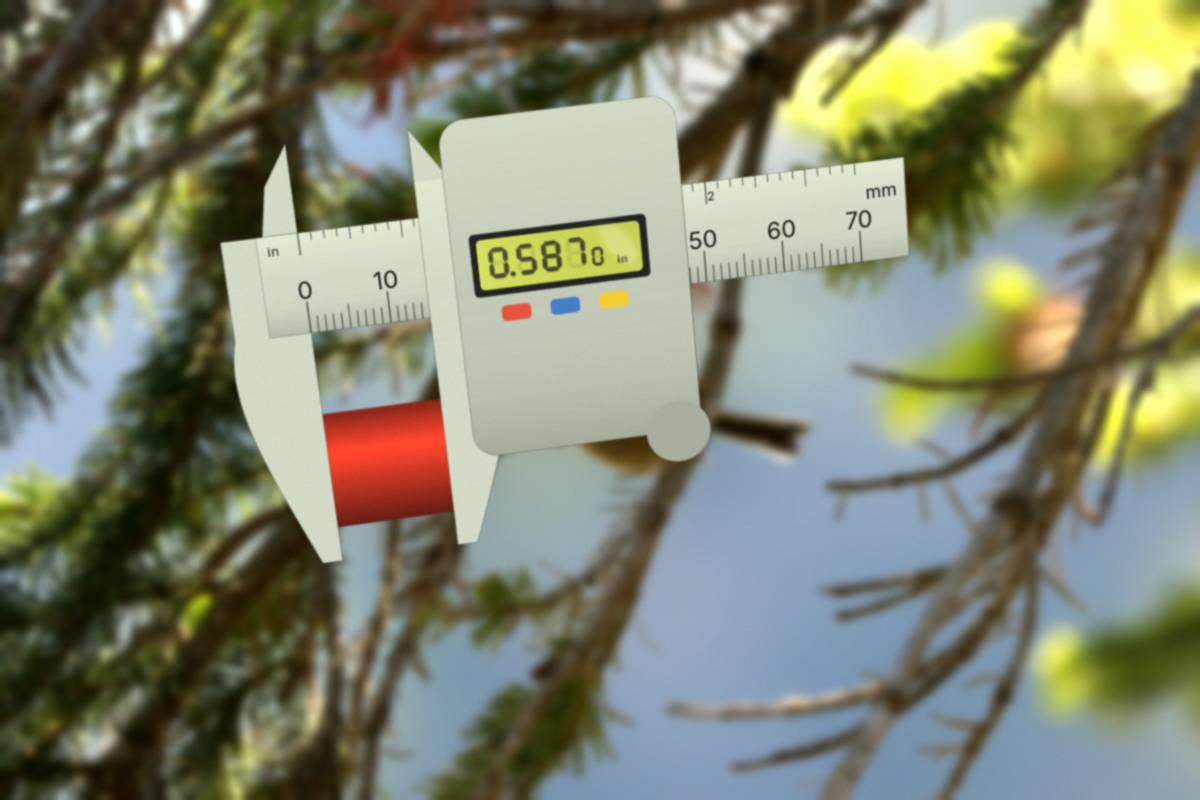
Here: 0.5870 in
